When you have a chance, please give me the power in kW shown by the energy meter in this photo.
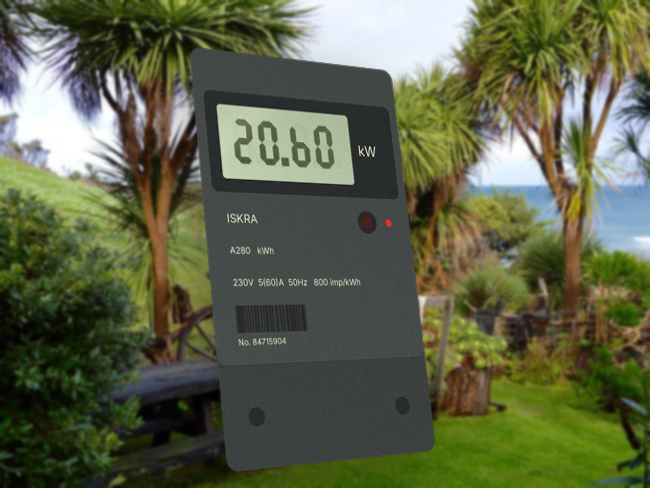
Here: 20.60 kW
